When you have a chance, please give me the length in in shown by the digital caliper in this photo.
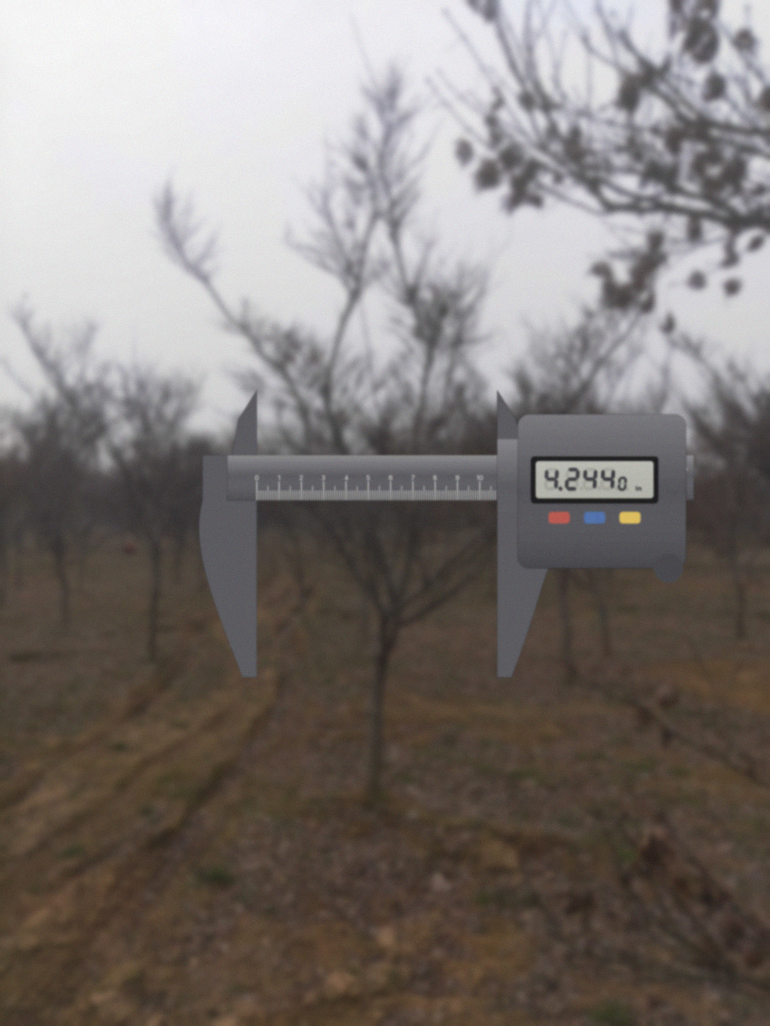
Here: 4.2440 in
